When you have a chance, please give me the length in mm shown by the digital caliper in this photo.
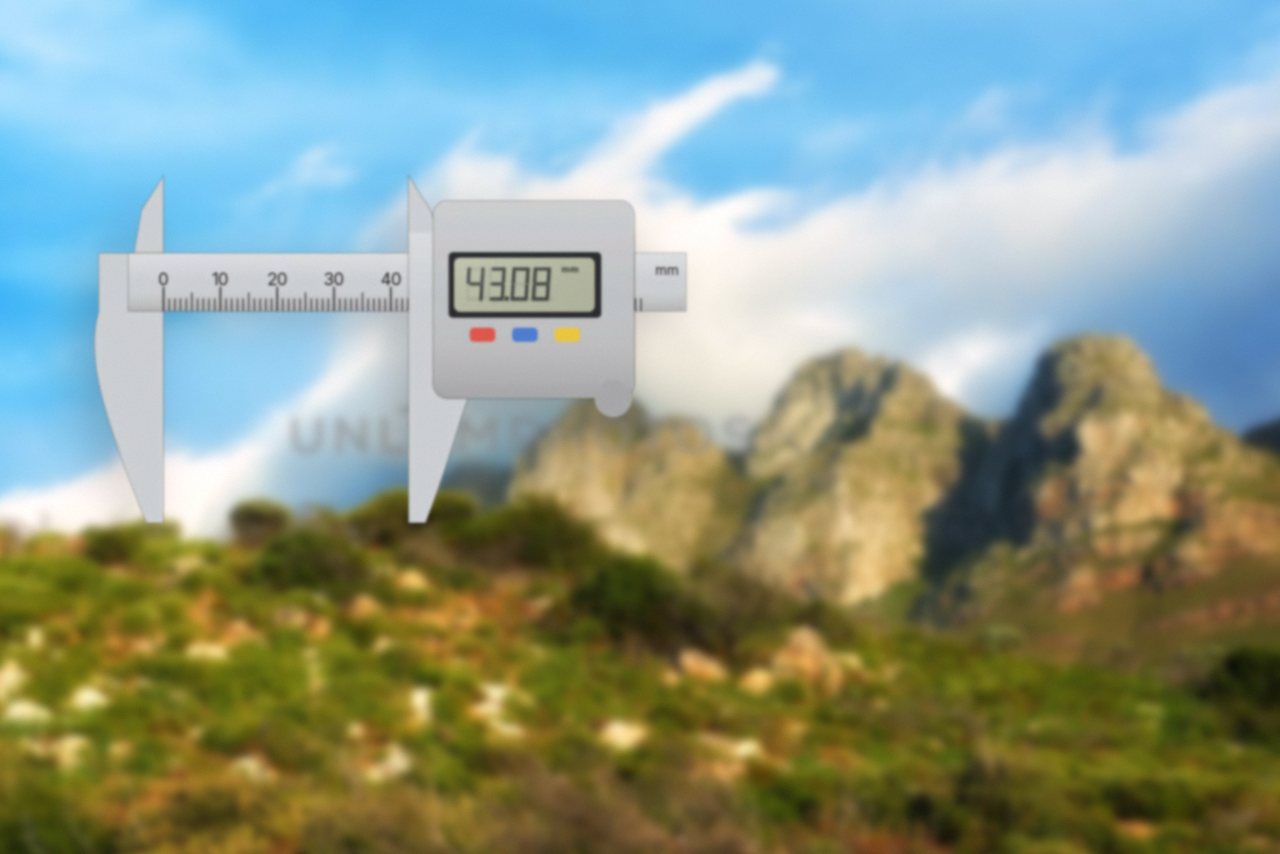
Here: 43.08 mm
